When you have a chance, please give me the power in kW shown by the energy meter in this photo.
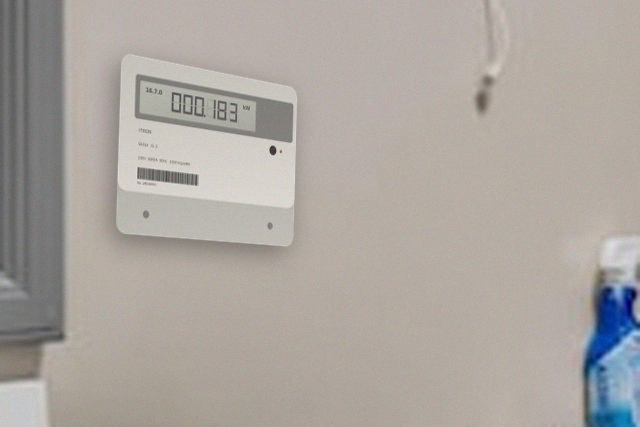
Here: 0.183 kW
